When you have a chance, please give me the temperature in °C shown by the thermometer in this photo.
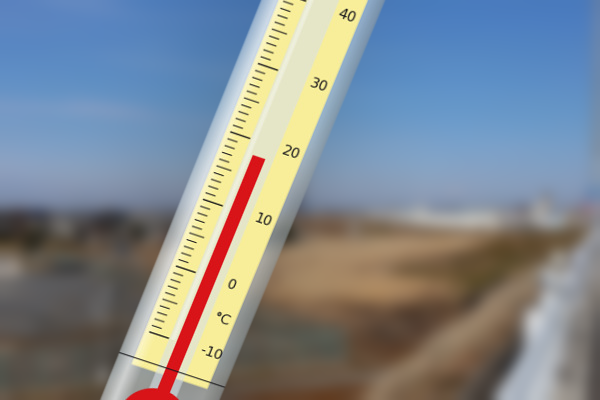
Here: 18 °C
